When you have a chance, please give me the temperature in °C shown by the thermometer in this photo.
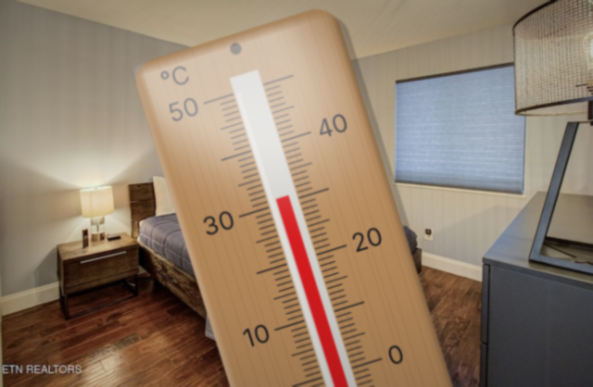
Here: 31 °C
